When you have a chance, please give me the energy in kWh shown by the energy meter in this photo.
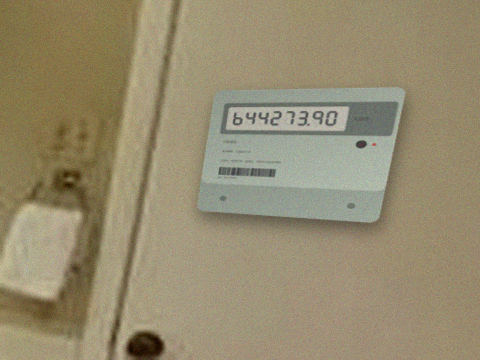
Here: 644273.90 kWh
